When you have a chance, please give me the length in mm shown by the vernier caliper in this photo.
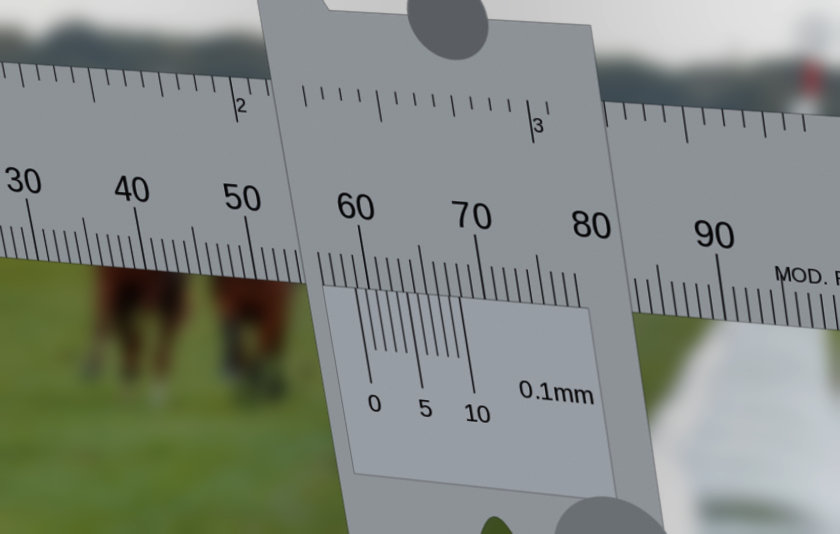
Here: 58.8 mm
